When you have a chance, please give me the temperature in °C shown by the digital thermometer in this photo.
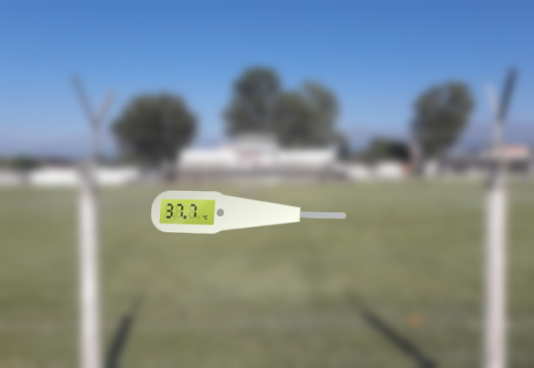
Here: 37.7 °C
